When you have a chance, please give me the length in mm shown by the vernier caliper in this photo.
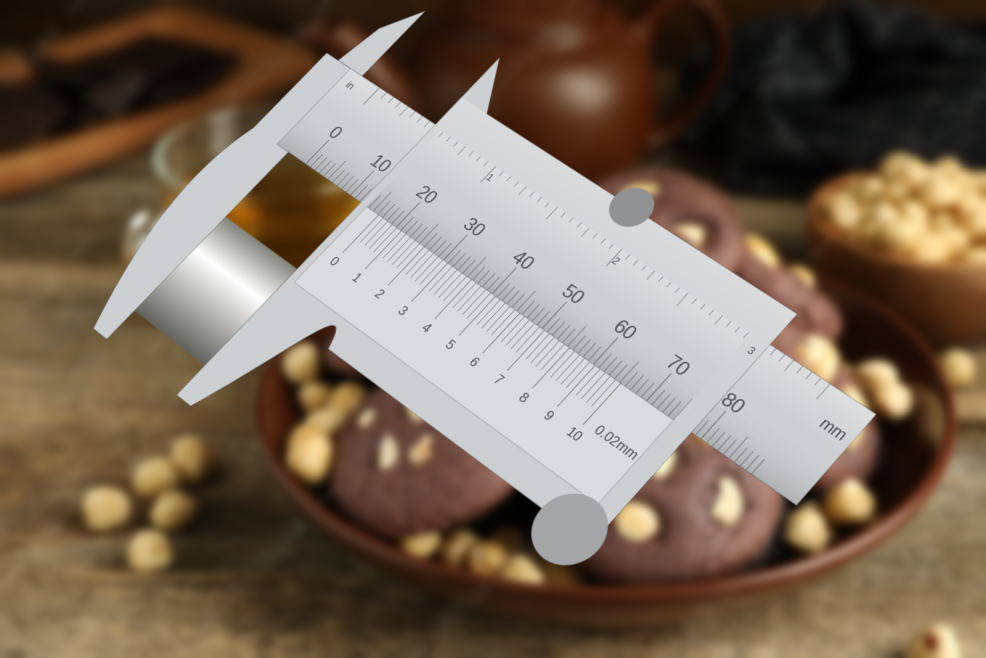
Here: 16.2 mm
